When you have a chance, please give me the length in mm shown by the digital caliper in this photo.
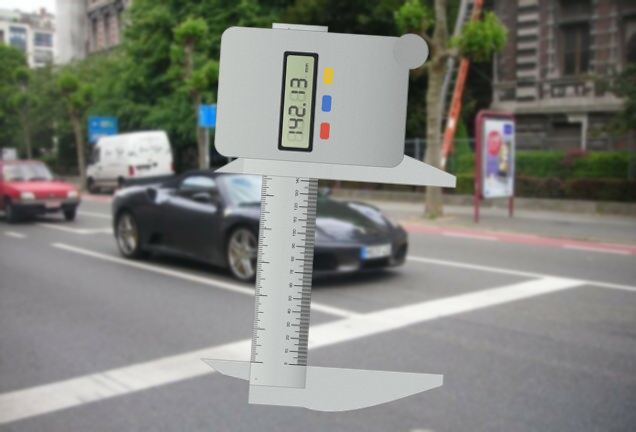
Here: 142.13 mm
